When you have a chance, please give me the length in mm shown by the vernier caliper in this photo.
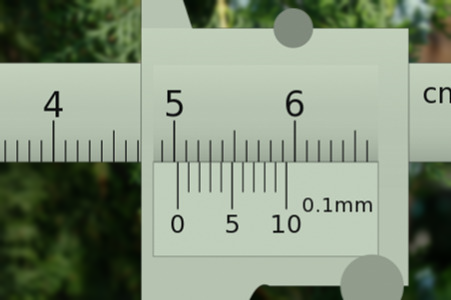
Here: 50.3 mm
